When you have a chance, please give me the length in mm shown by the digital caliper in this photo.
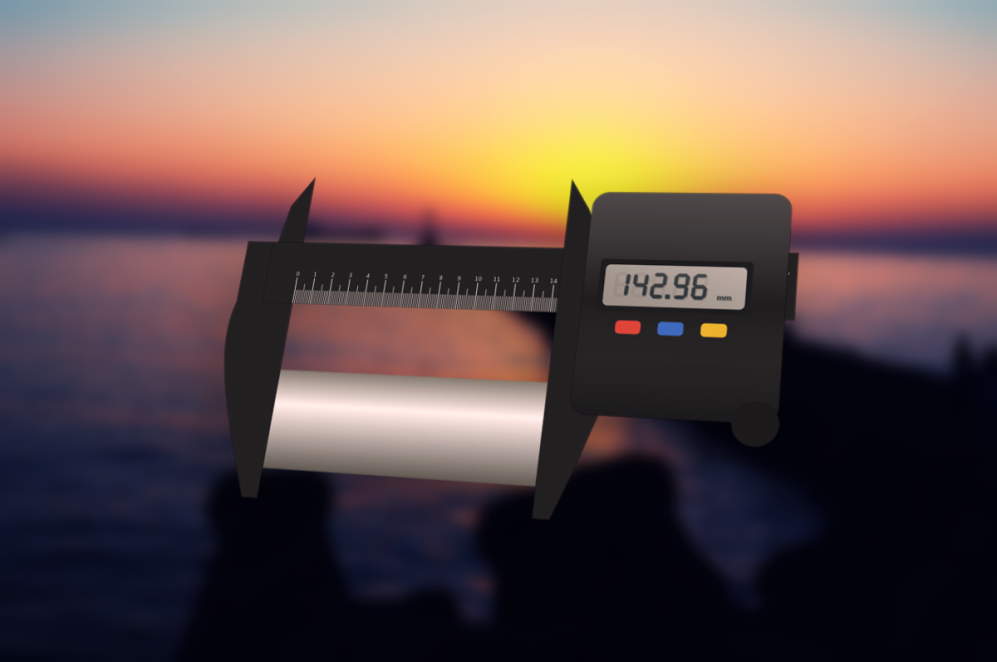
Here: 142.96 mm
